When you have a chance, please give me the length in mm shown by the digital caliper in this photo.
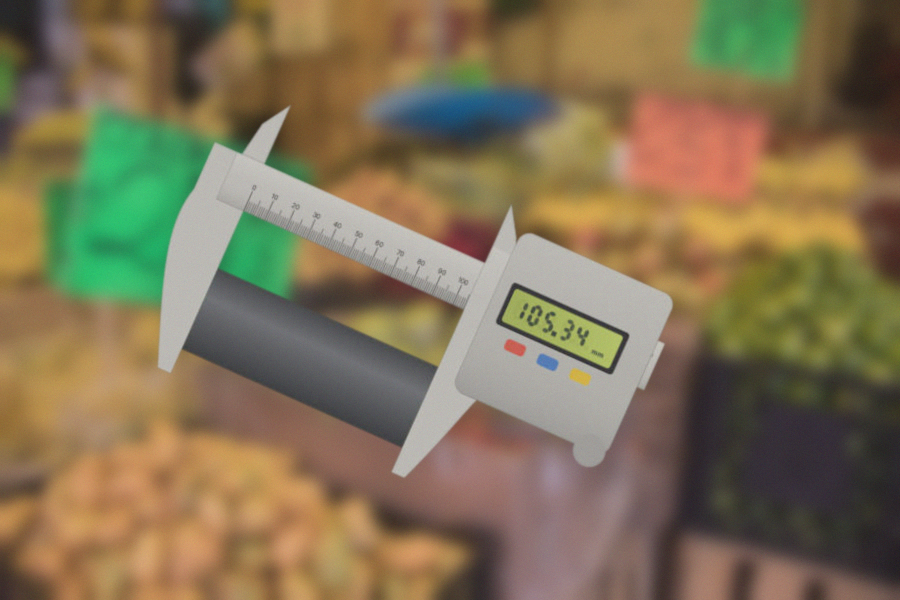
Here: 105.34 mm
